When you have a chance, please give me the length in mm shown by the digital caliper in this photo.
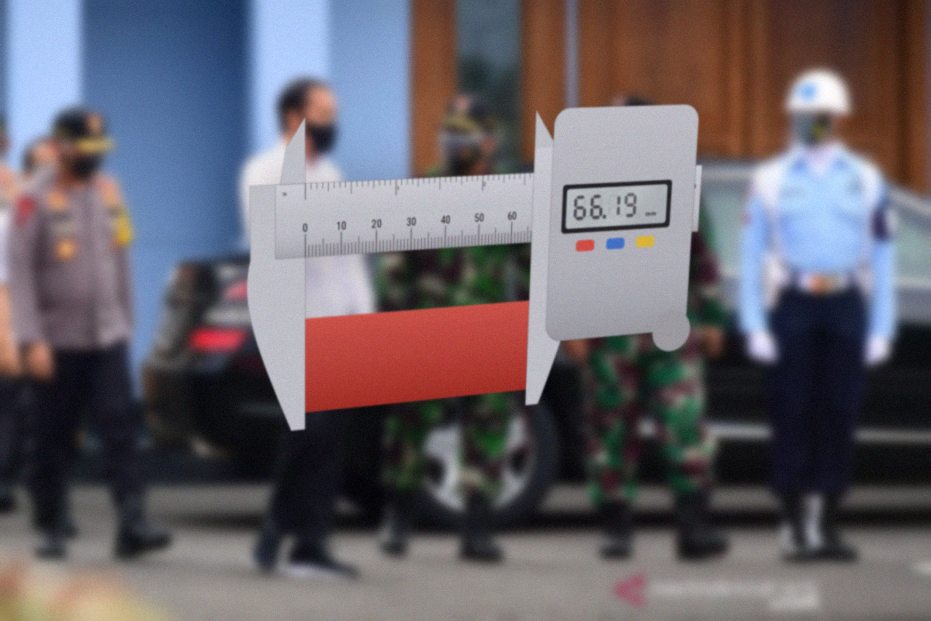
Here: 66.19 mm
